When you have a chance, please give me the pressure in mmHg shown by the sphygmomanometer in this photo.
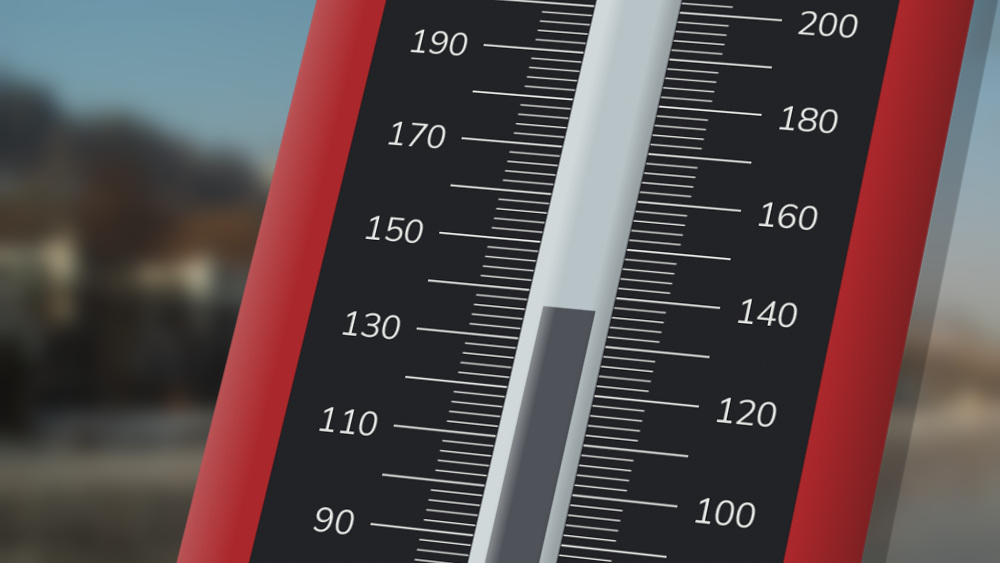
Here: 137 mmHg
